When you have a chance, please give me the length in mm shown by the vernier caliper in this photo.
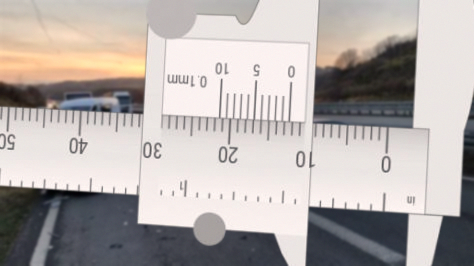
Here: 12.4 mm
